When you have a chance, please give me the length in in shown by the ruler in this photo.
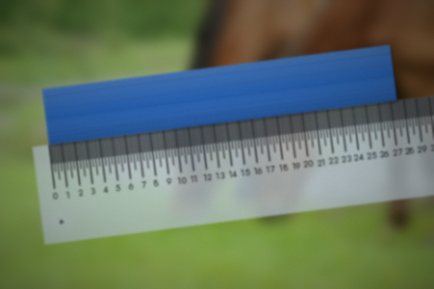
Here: 27.5 in
